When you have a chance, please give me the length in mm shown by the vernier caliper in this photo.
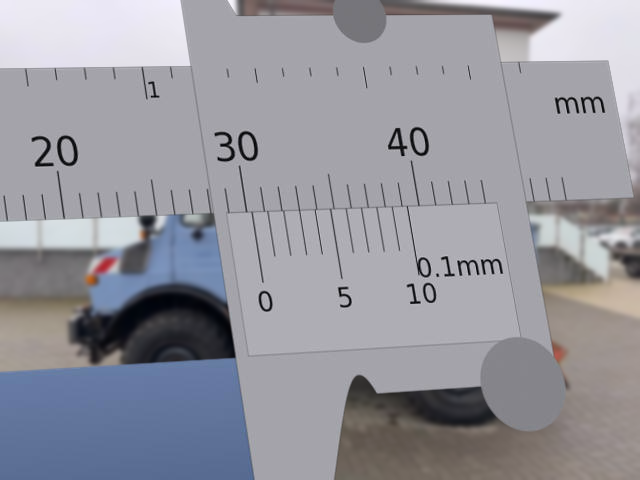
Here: 30.3 mm
